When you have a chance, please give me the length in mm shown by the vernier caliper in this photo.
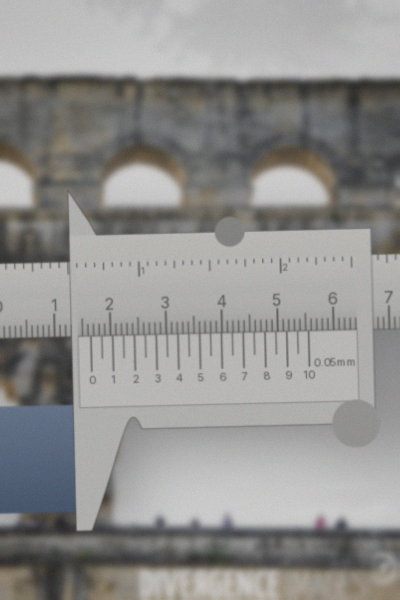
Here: 16.5 mm
